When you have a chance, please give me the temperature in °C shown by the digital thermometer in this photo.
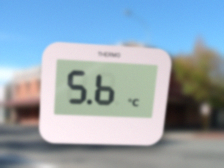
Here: 5.6 °C
